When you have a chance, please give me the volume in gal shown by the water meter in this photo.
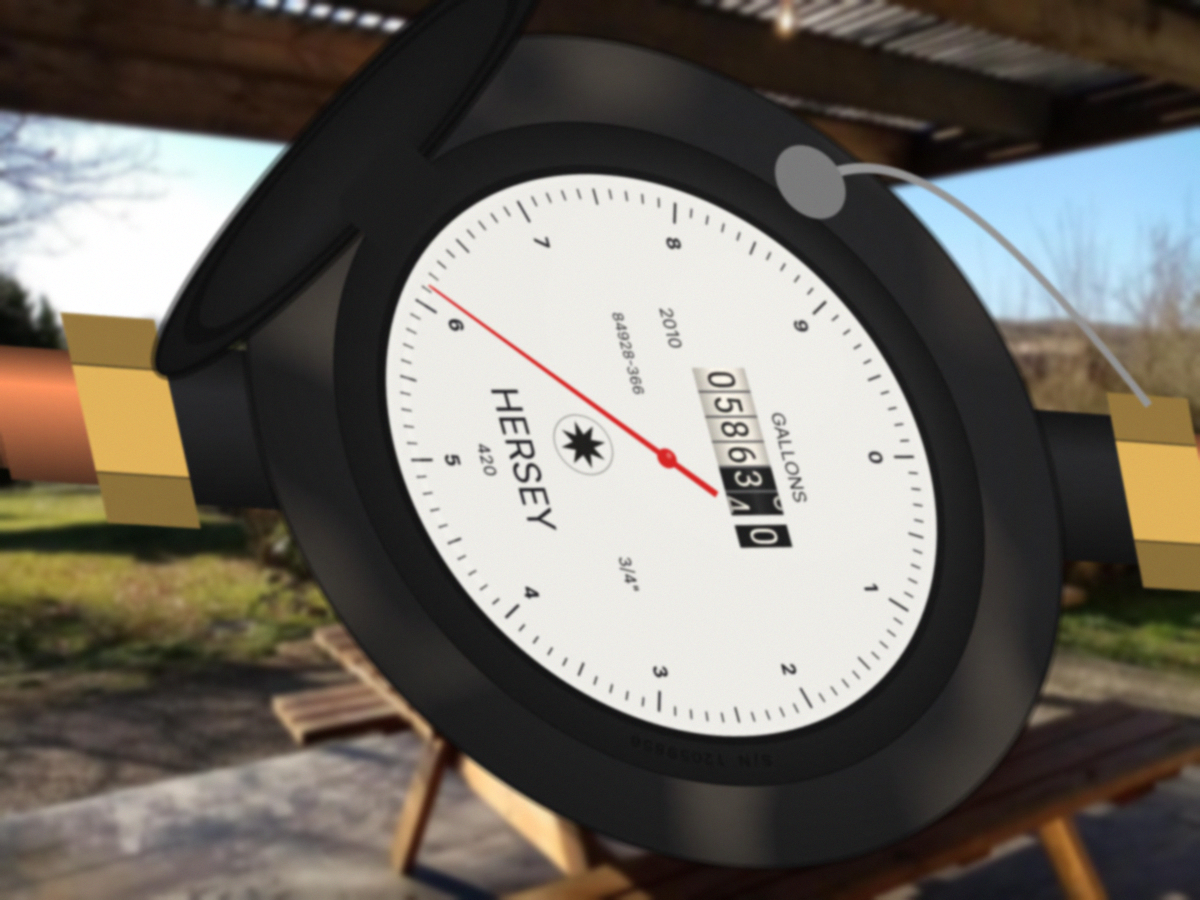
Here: 586336.1 gal
